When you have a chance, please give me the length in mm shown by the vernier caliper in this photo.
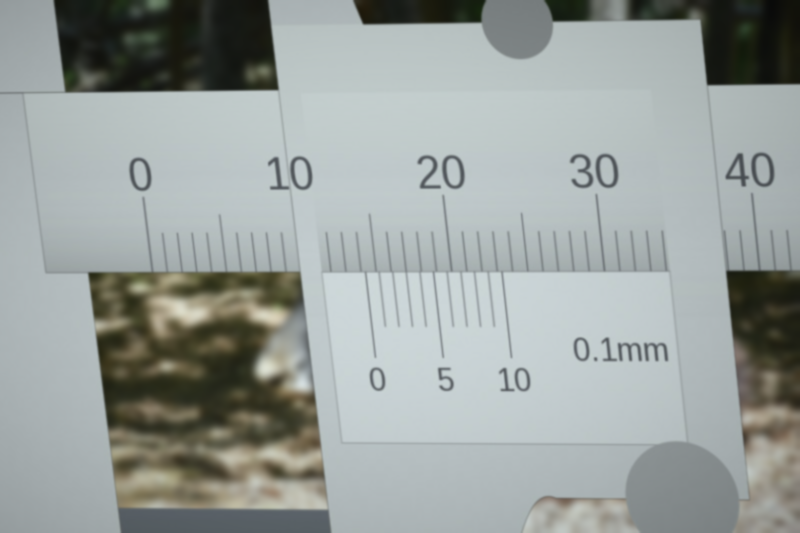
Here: 14.3 mm
